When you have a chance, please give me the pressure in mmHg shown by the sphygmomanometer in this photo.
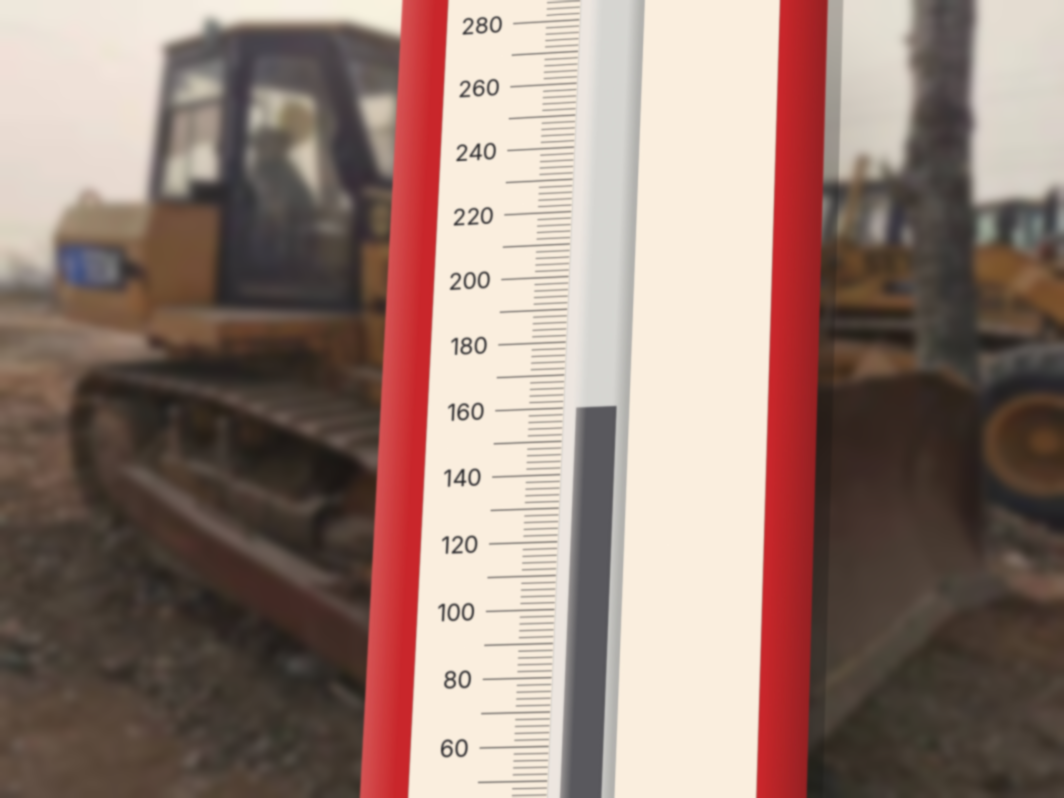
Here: 160 mmHg
